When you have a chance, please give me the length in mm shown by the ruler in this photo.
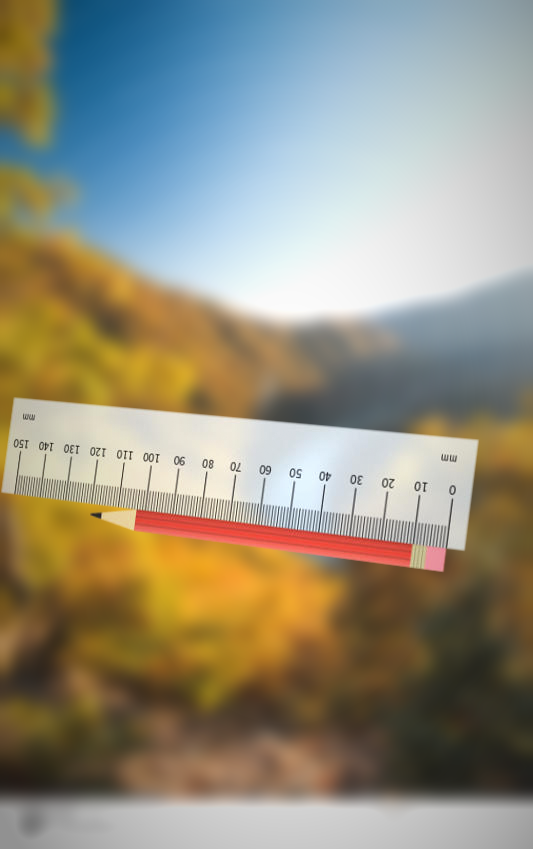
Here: 120 mm
